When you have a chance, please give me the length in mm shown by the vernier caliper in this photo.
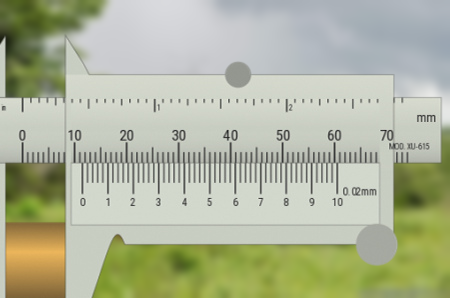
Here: 11.5 mm
